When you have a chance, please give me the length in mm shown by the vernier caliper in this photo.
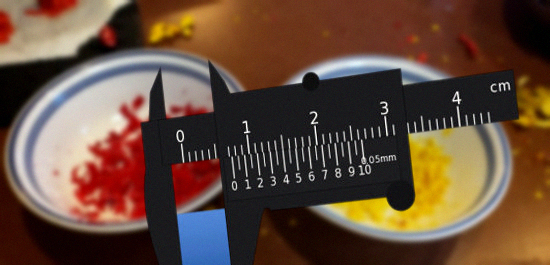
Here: 7.4 mm
